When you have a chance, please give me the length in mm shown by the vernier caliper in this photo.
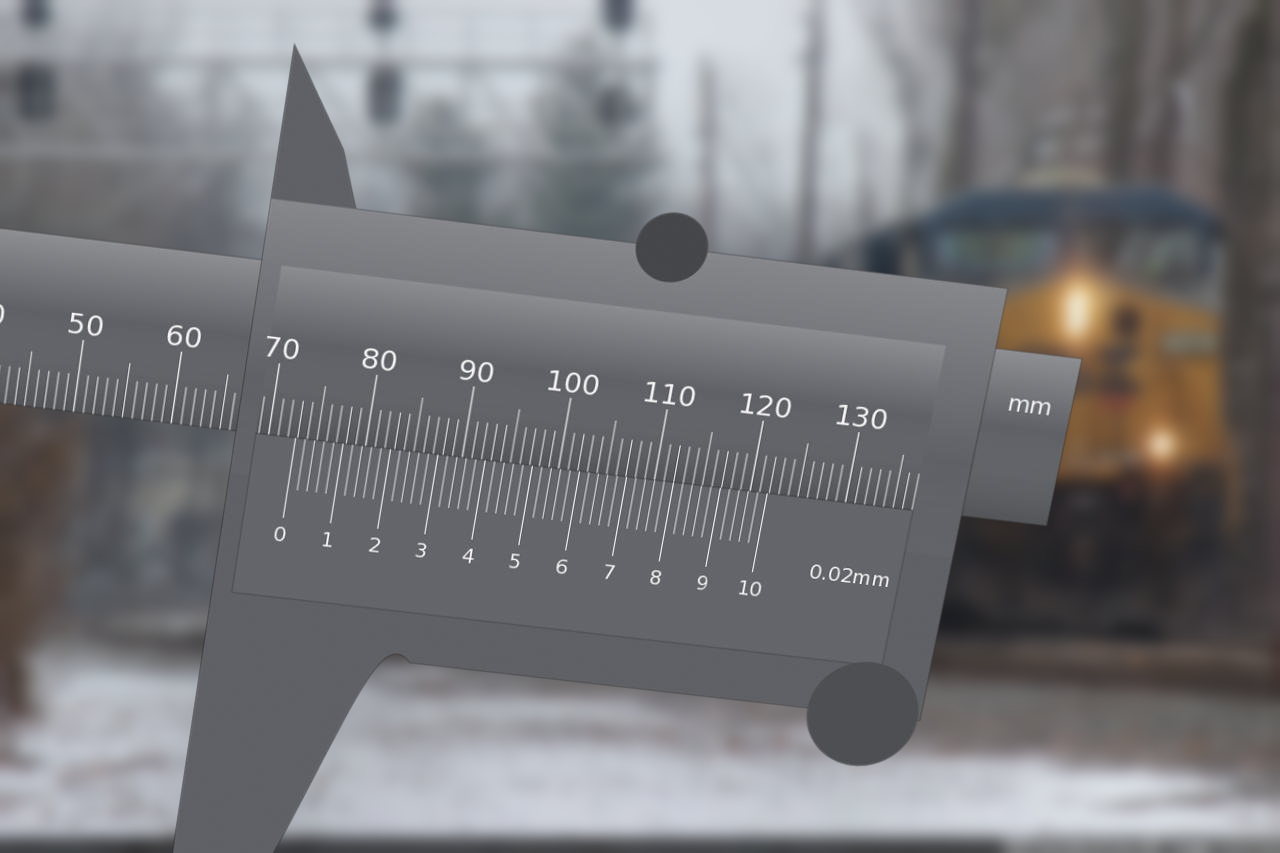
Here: 72.8 mm
